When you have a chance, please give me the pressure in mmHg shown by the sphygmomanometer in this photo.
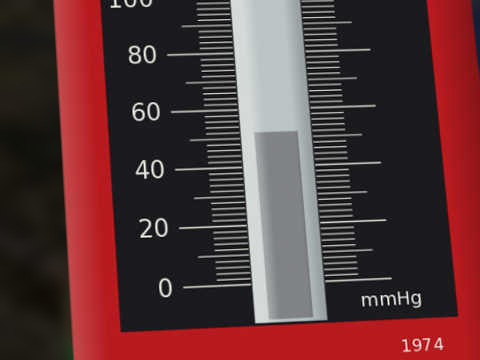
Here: 52 mmHg
